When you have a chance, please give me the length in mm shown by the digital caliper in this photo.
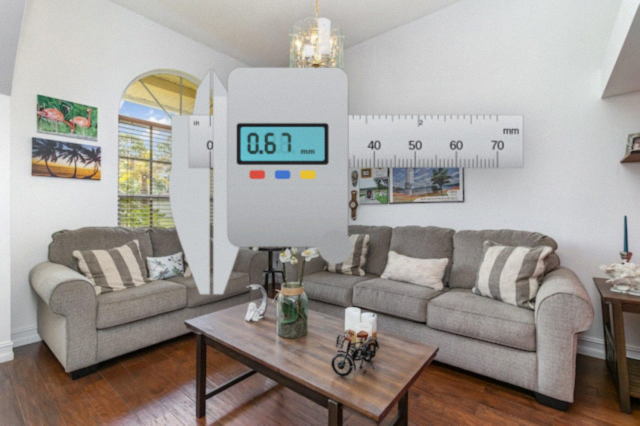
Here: 0.67 mm
